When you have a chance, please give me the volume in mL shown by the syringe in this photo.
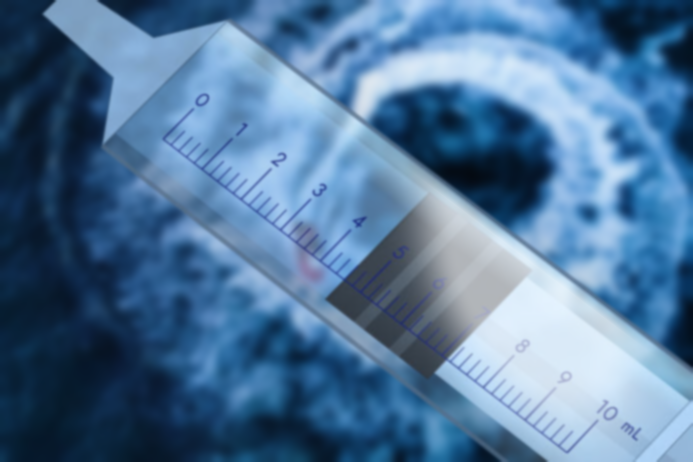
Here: 4.6 mL
